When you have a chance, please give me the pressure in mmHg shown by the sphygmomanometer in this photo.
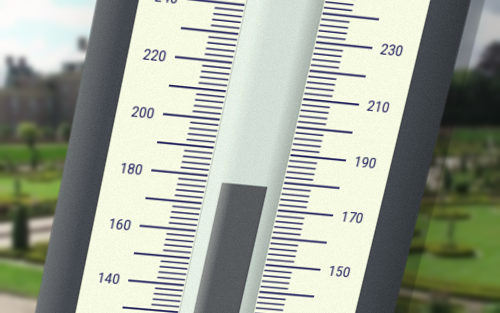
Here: 178 mmHg
